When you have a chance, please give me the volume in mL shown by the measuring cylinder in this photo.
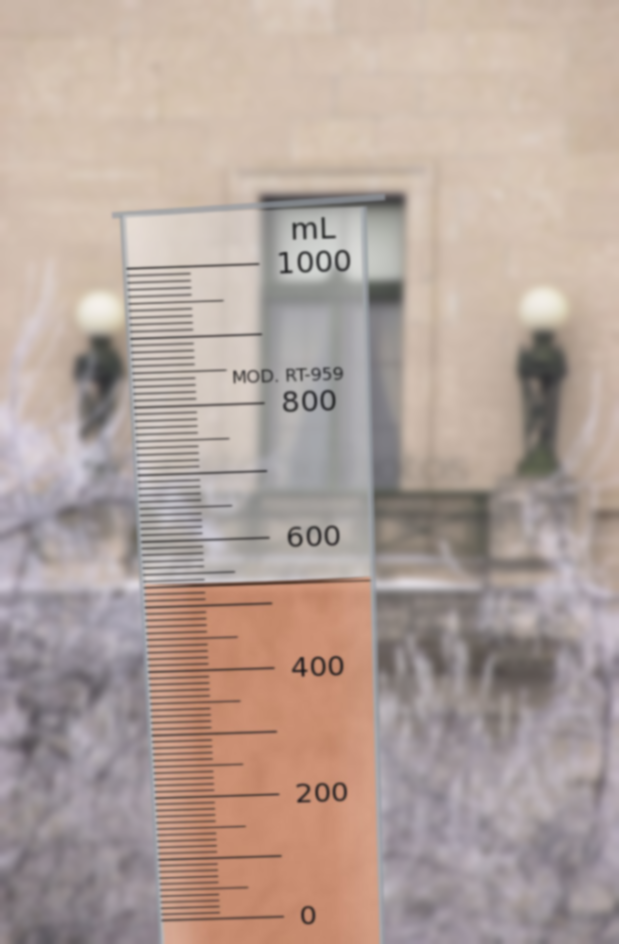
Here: 530 mL
